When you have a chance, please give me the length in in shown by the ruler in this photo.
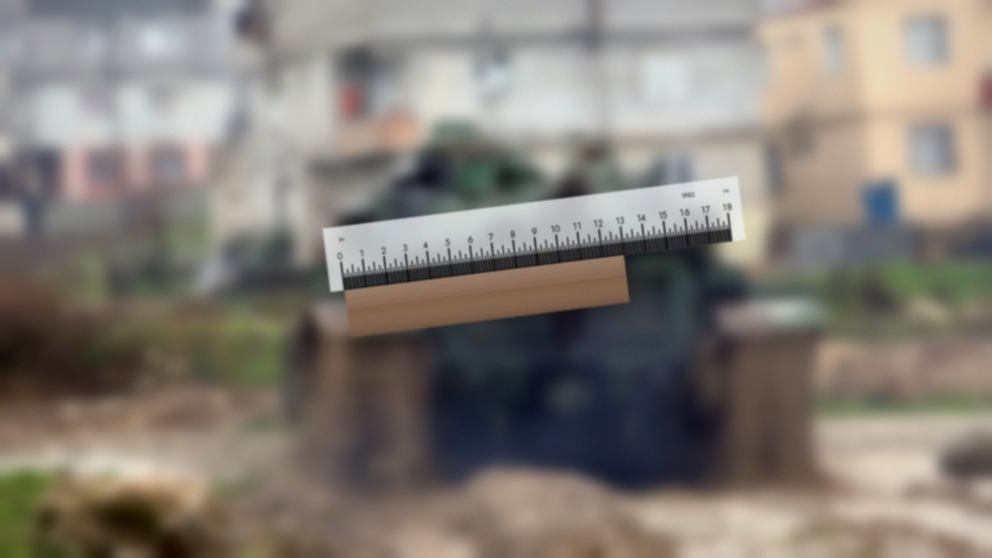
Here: 13 in
